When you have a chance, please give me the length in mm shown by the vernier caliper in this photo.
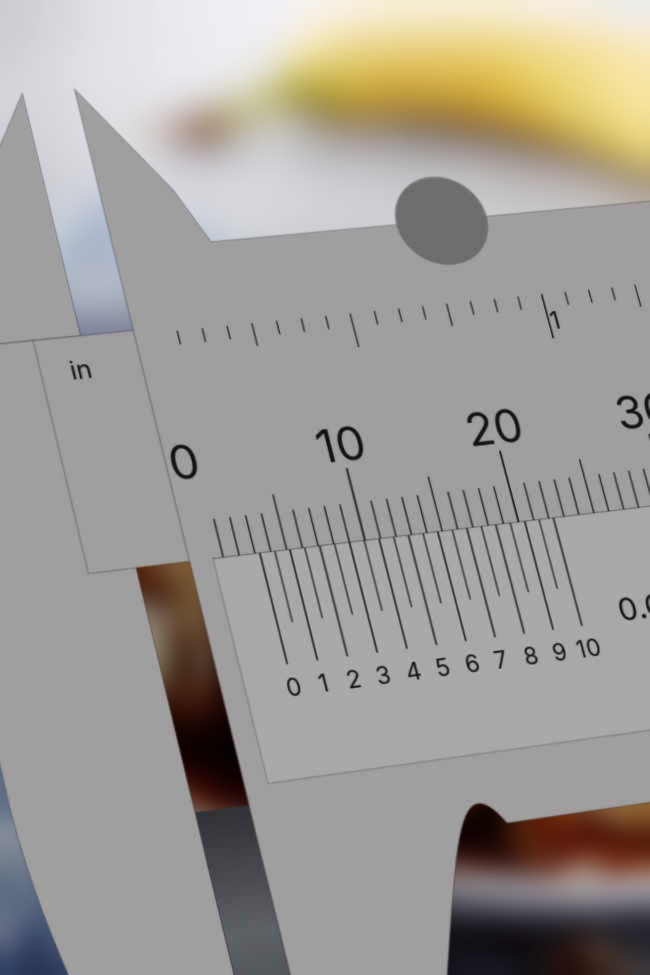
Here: 3.3 mm
